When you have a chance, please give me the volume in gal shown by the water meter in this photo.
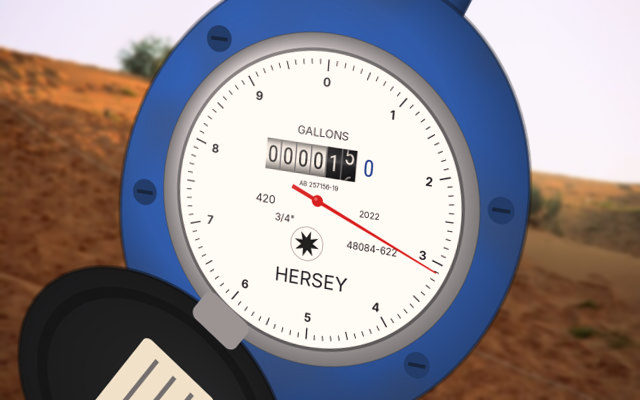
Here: 153.1 gal
